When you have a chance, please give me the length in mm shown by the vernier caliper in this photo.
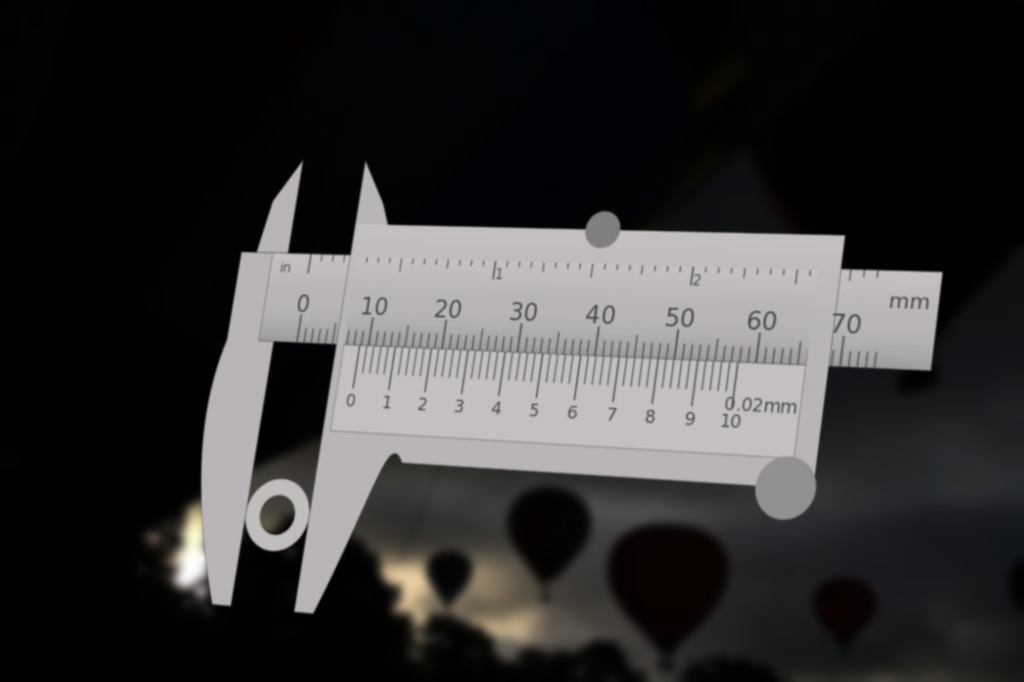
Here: 8.8 mm
